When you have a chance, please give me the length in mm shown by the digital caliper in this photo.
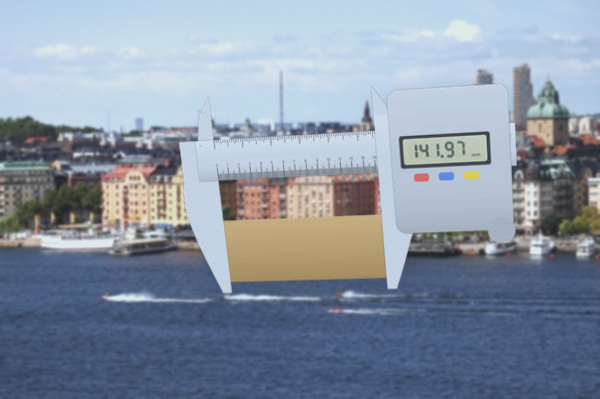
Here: 141.97 mm
